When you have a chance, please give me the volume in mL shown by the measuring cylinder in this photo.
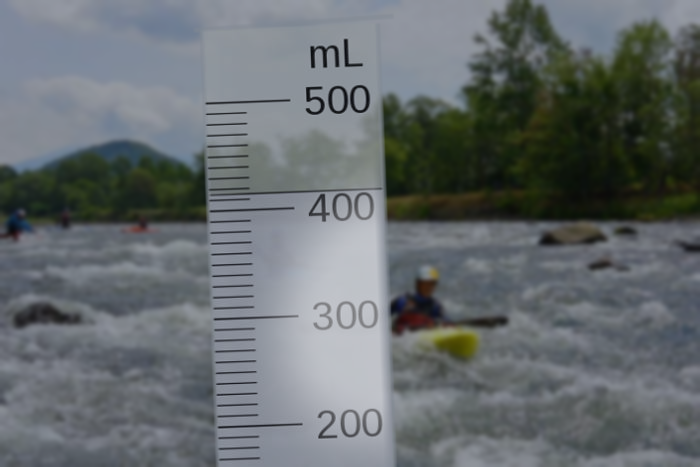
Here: 415 mL
